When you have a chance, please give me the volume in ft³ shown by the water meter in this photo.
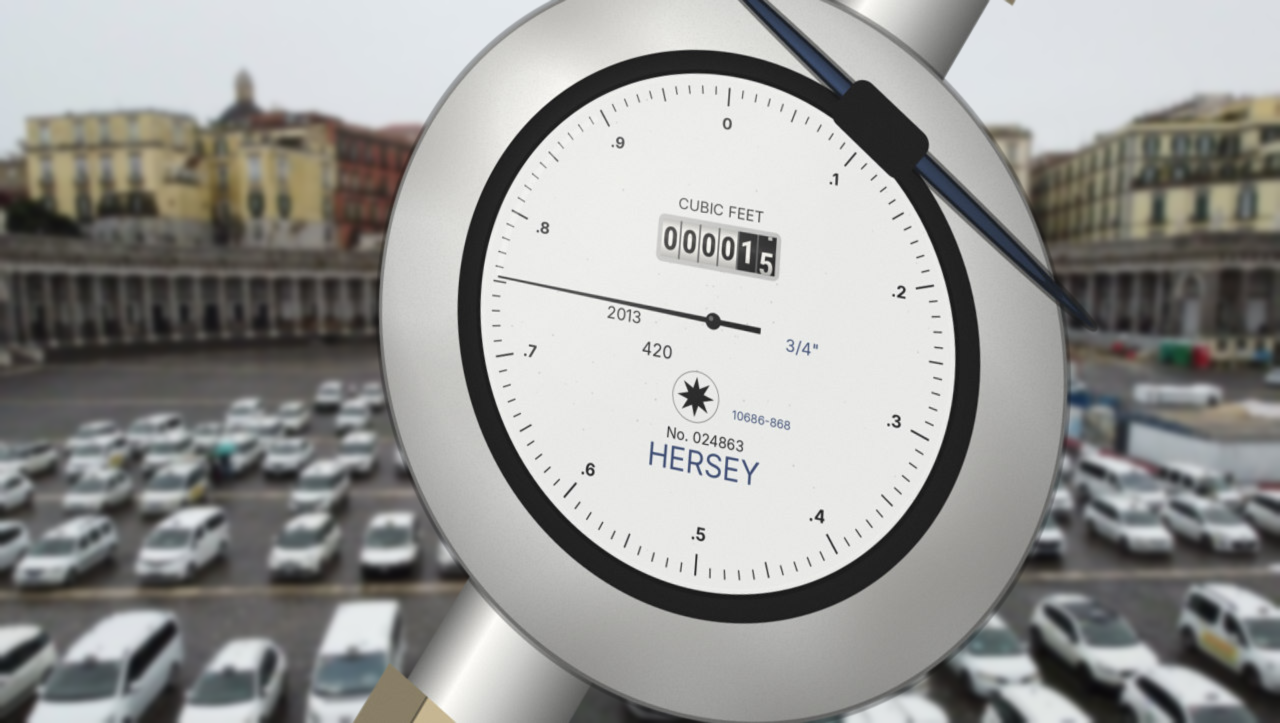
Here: 14.75 ft³
